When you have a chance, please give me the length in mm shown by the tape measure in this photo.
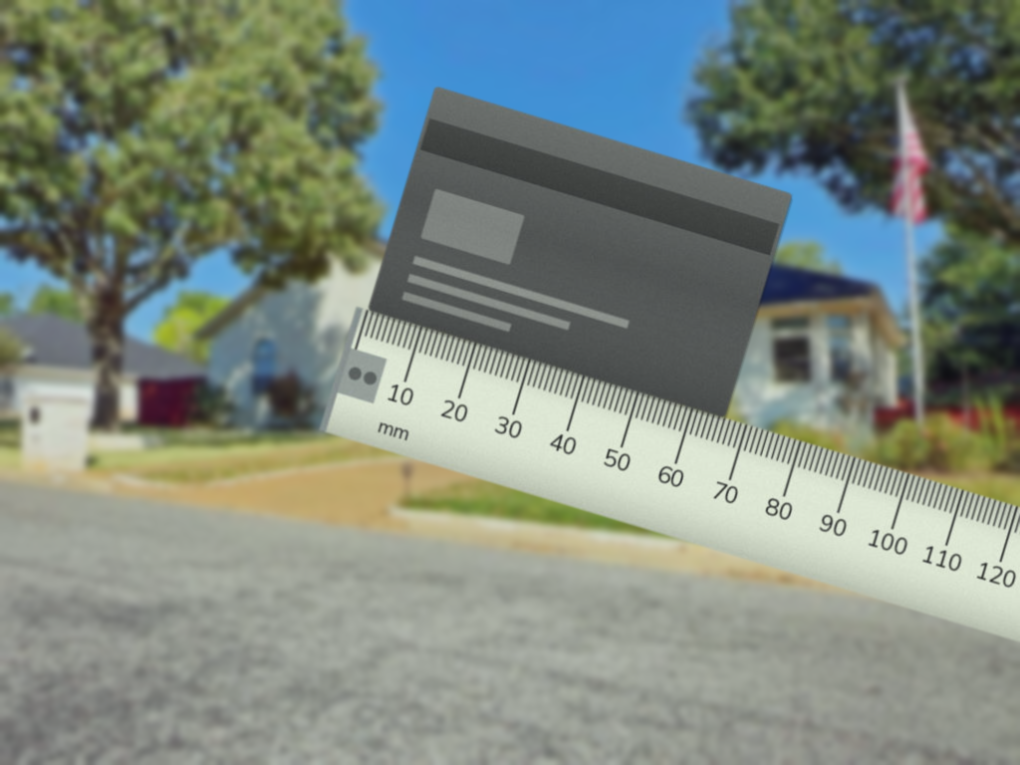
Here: 66 mm
